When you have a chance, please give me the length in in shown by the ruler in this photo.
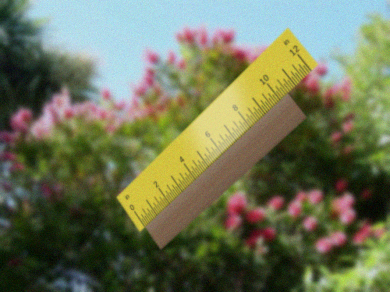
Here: 10.5 in
